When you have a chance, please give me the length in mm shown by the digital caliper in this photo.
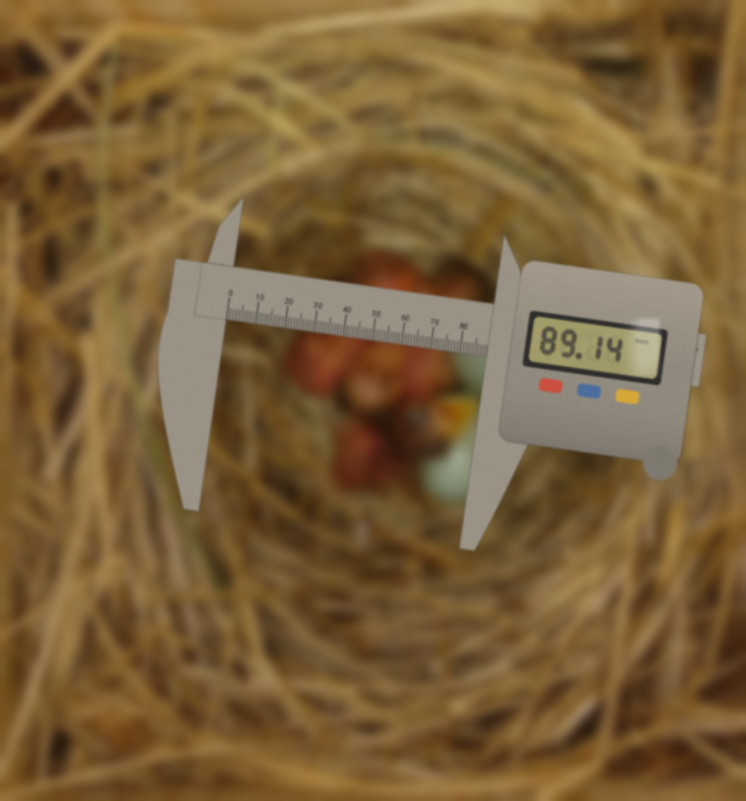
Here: 89.14 mm
